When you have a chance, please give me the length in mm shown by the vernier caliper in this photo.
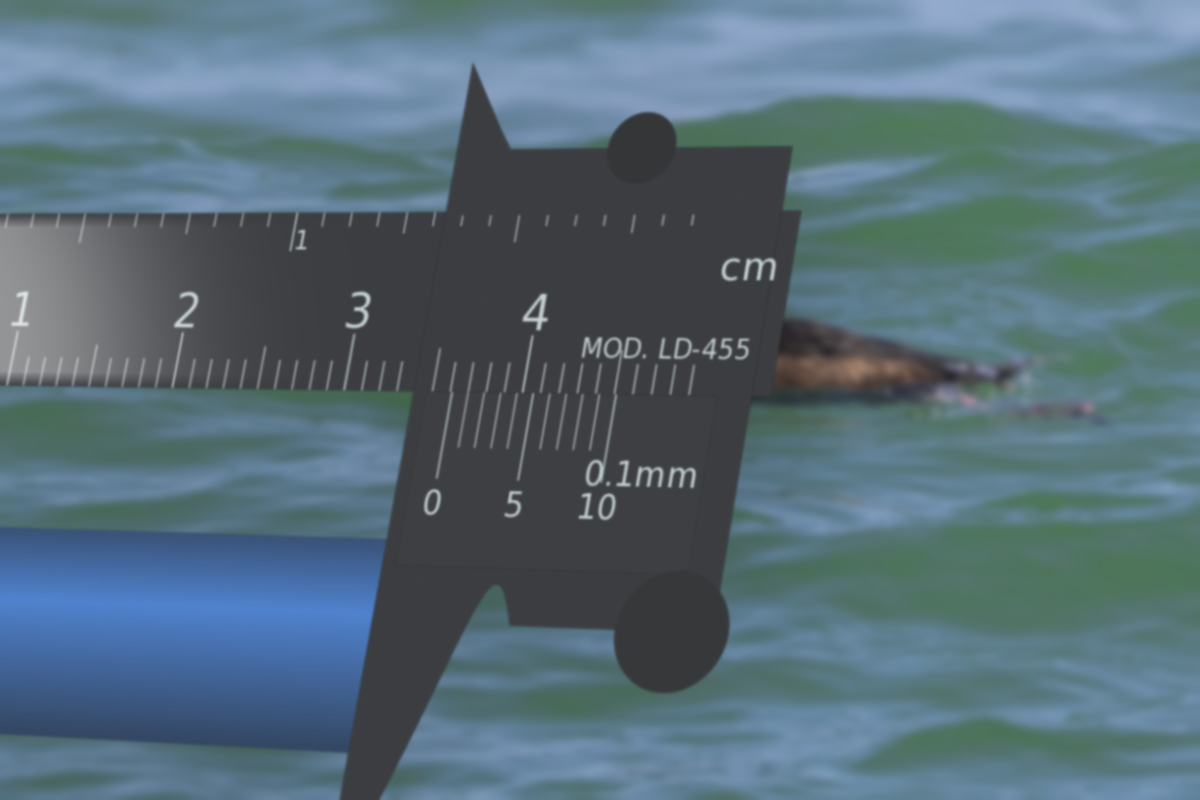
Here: 36.1 mm
